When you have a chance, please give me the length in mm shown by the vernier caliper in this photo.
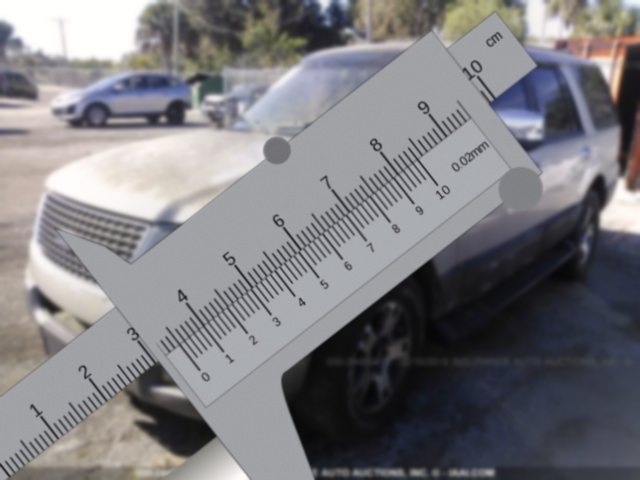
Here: 35.0 mm
